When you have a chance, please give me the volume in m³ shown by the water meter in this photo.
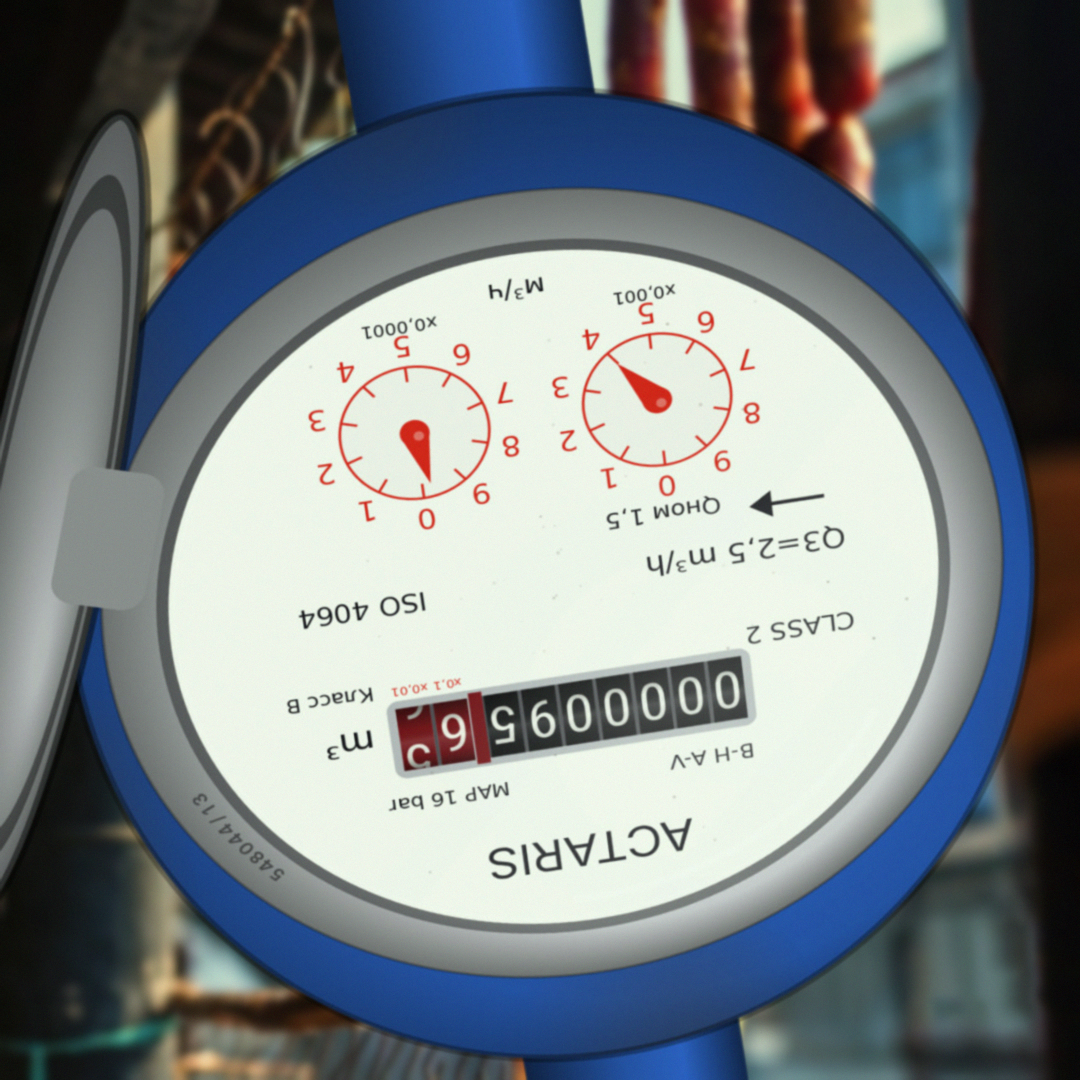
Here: 95.6539 m³
